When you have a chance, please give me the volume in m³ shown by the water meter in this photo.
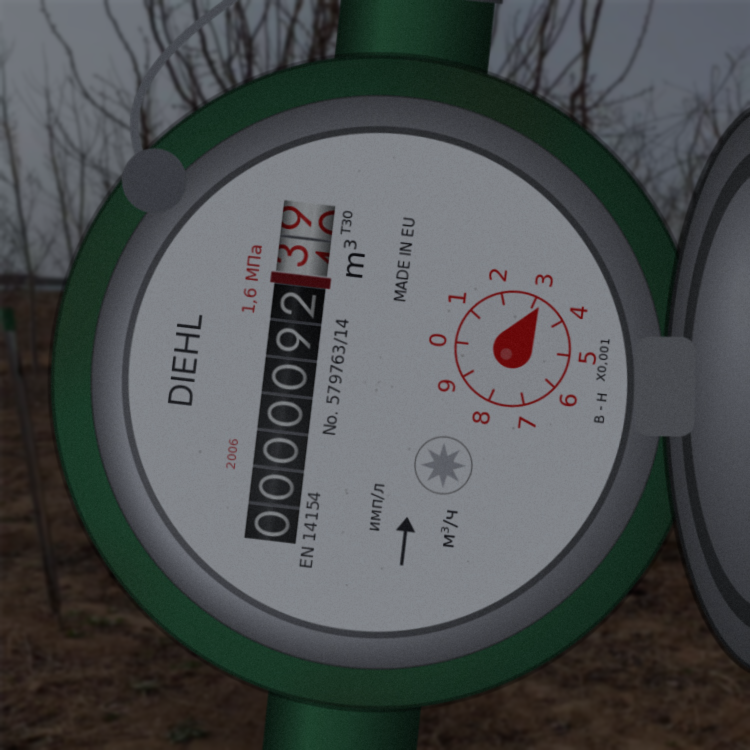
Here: 92.393 m³
